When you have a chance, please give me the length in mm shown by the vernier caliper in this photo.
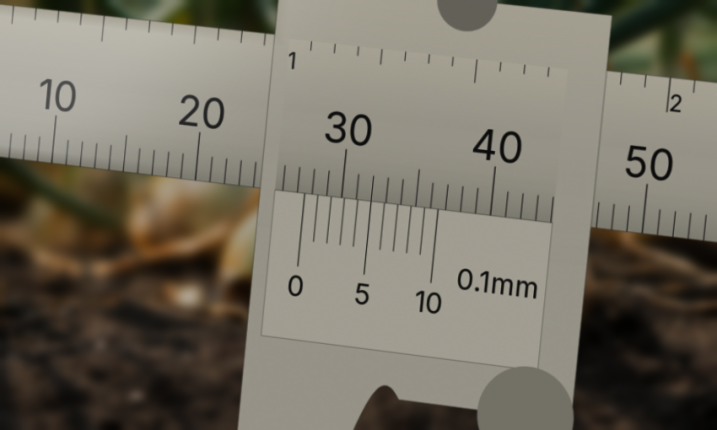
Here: 27.5 mm
